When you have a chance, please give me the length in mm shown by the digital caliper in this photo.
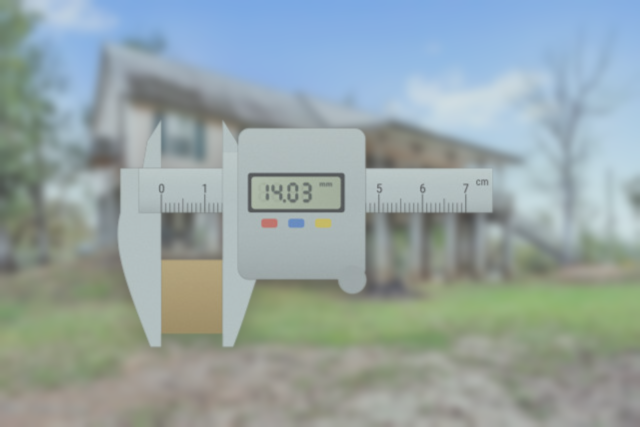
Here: 14.03 mm
